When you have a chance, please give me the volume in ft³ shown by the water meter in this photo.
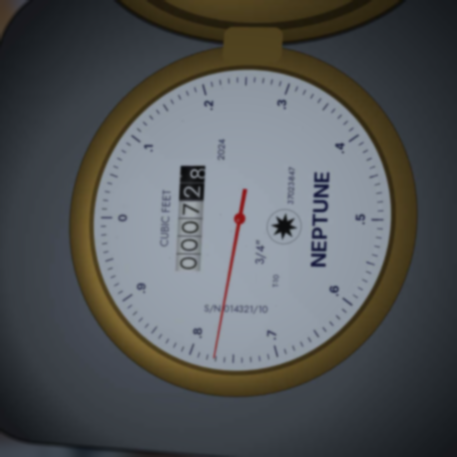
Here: 727.77 ft³
